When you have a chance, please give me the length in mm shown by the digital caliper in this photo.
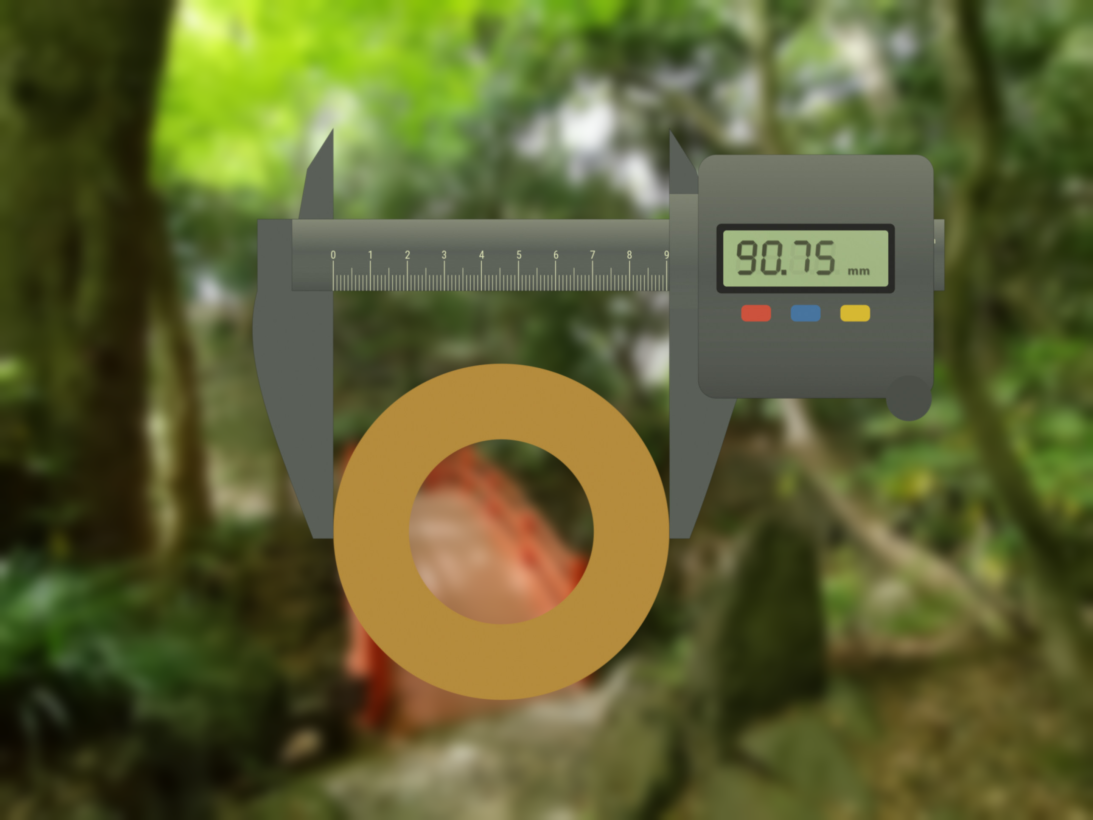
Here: 90.75 mm
